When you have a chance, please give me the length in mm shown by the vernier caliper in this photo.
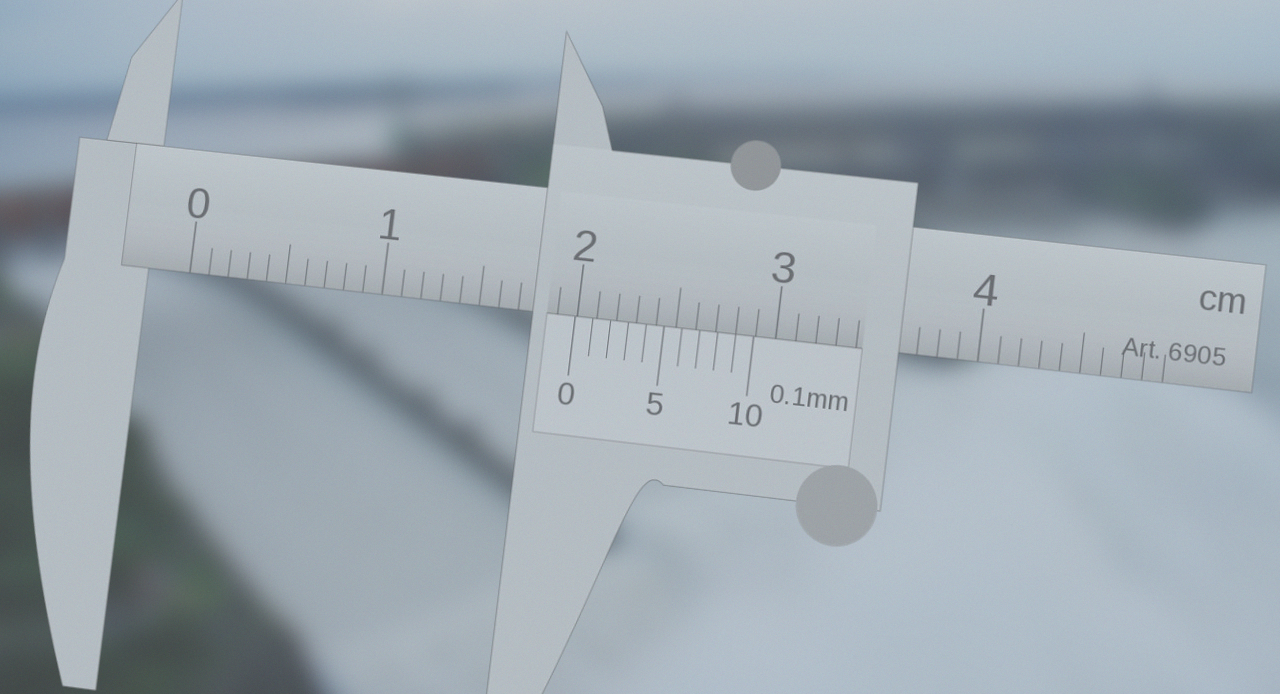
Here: 19.9 mm
